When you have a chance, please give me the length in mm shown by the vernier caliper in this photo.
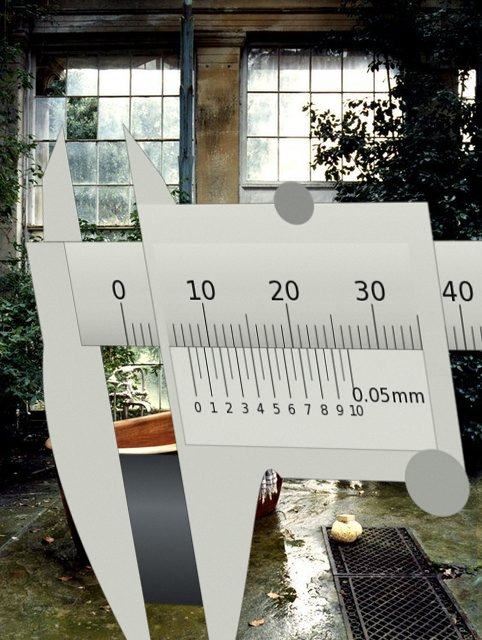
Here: 7.4 mm
